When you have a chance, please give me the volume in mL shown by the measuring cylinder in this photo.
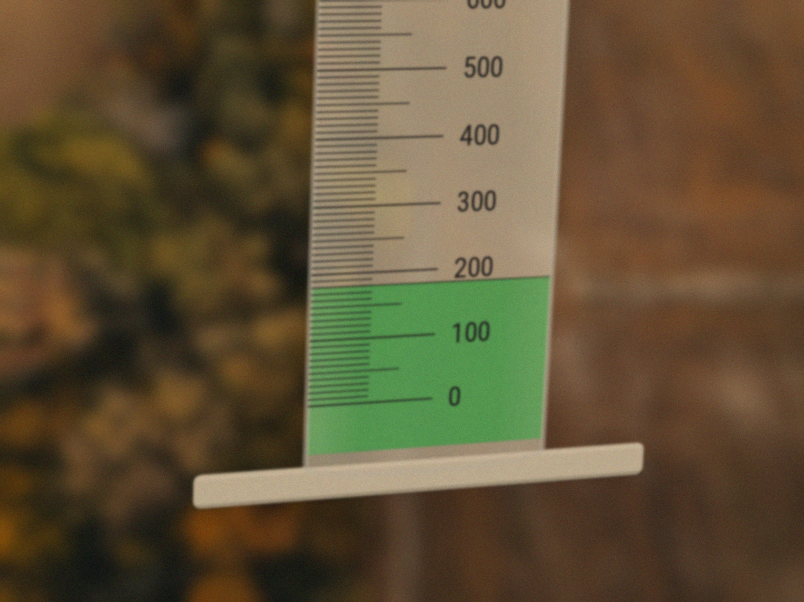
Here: 180 mL
